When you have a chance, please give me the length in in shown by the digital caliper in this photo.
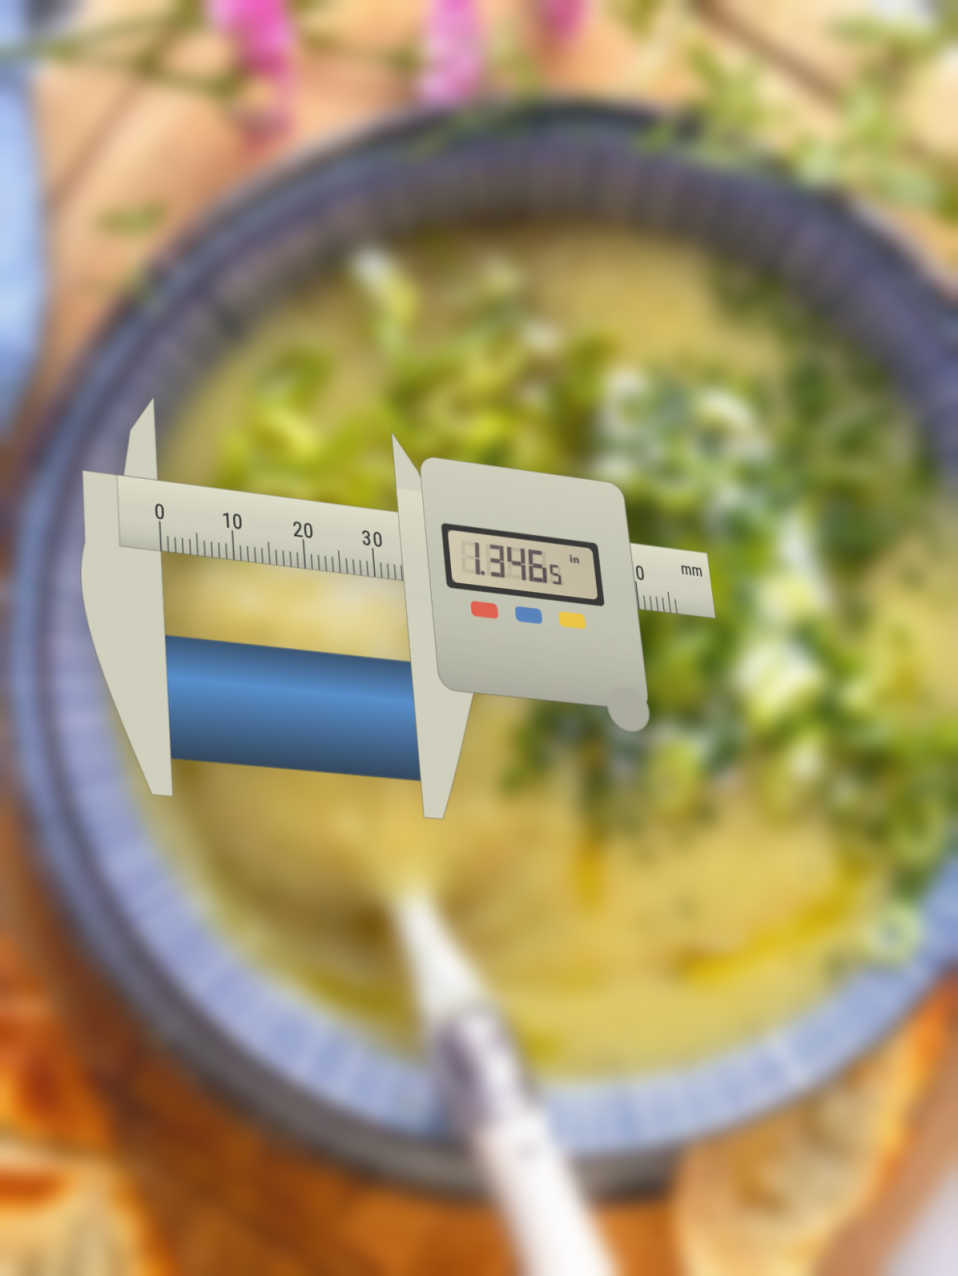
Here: 1.3465 in
